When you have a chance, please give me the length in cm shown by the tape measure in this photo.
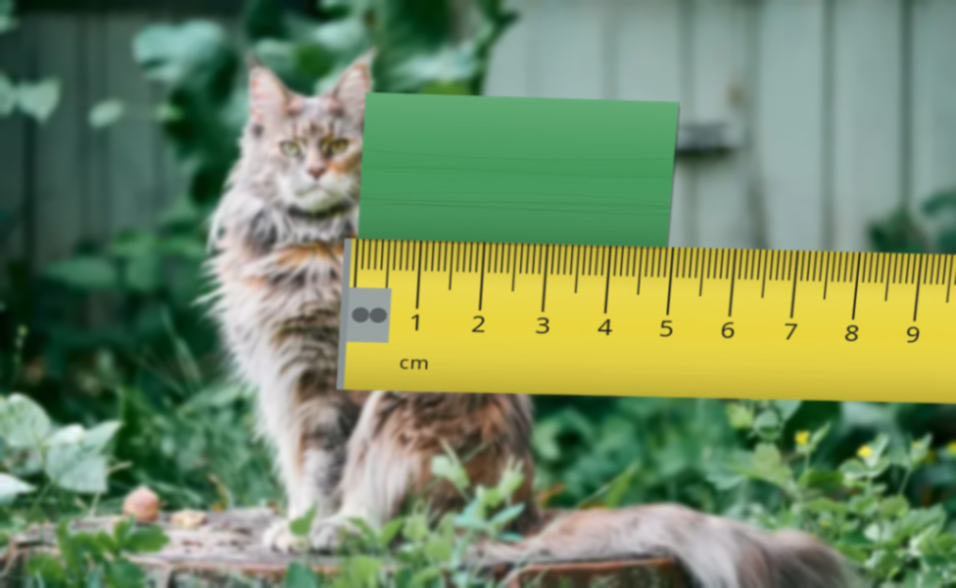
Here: 4.9 cm
